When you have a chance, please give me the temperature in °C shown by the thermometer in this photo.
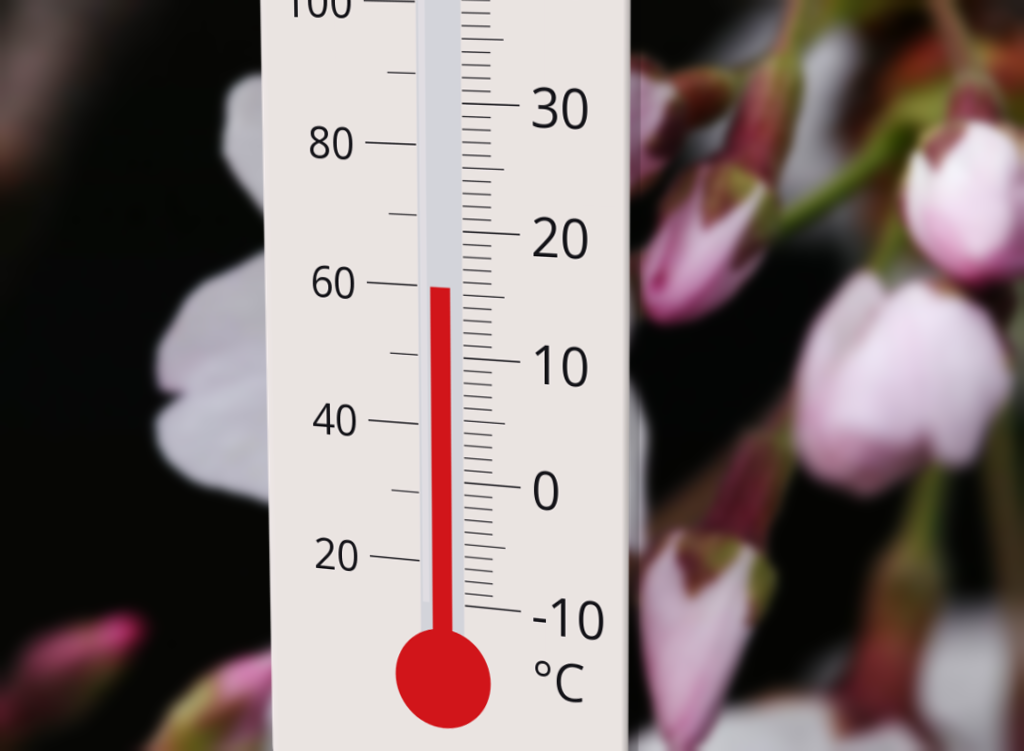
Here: 15.5 °C
